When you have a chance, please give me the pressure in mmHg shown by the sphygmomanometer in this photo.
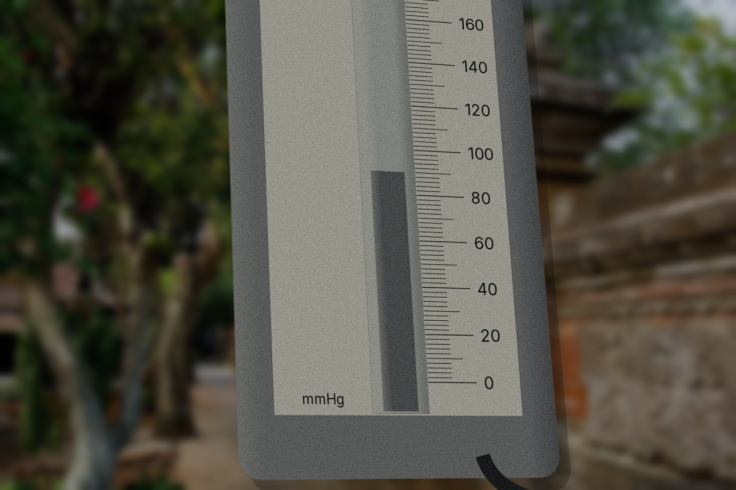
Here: 90 mmHg
